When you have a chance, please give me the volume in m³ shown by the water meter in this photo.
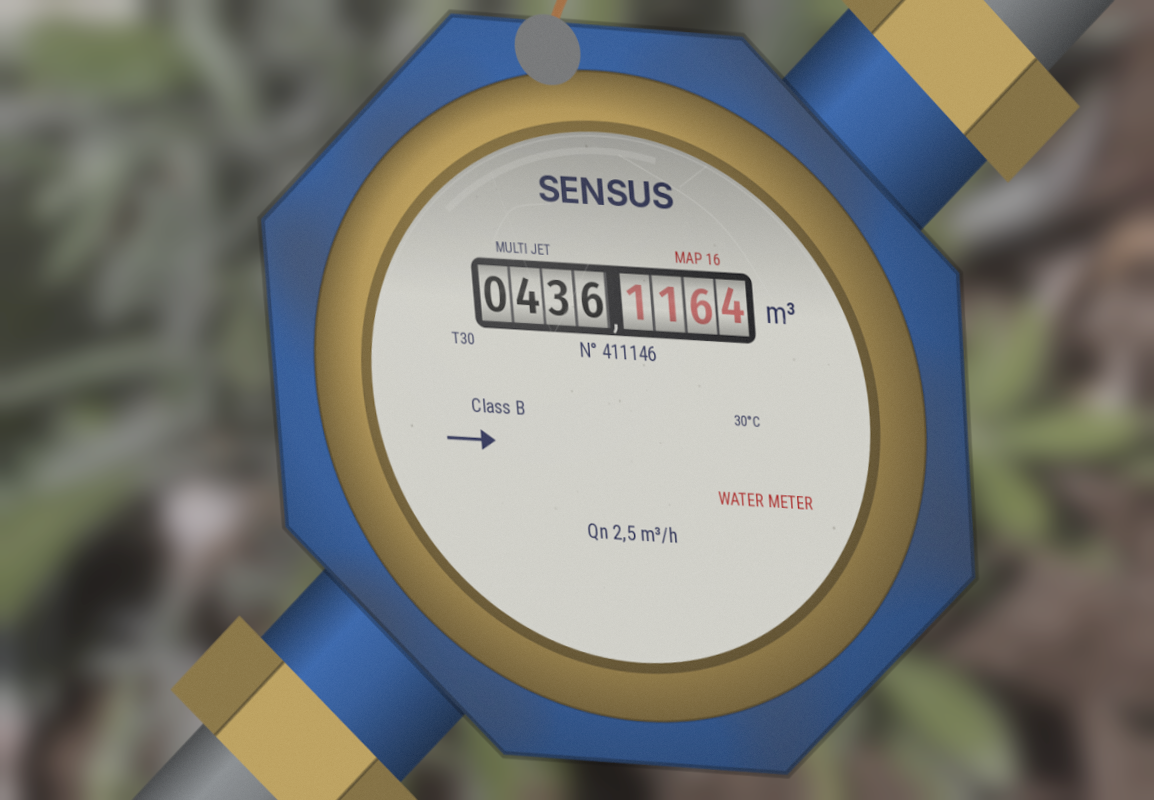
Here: 436.1164 m³
